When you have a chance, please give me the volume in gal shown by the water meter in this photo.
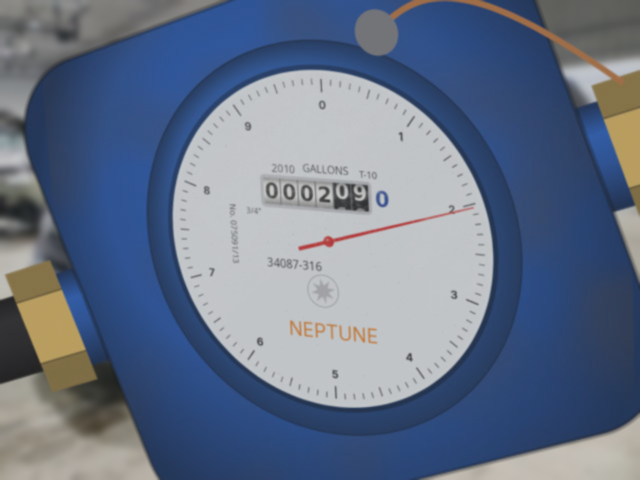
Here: 2092.0 gal
